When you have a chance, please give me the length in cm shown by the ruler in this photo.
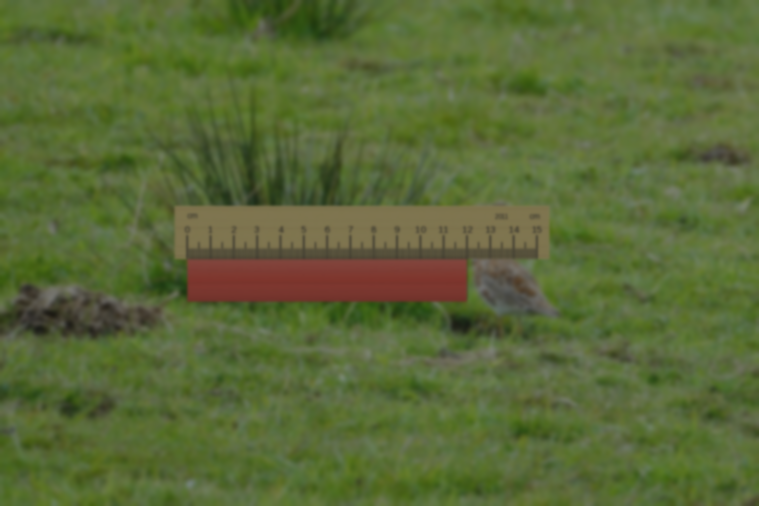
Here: 12 cm
